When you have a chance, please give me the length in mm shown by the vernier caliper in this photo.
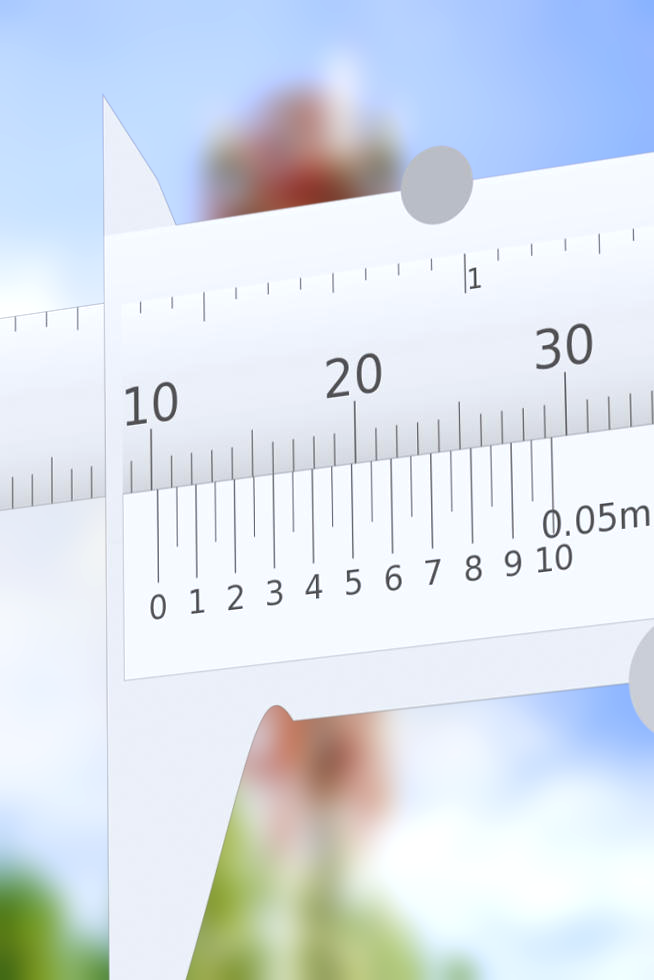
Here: 10.3 mm
